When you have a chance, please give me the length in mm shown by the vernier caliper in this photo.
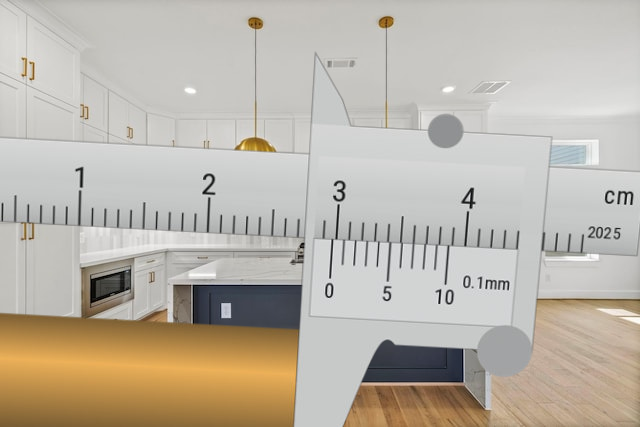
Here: 29.7 mm
